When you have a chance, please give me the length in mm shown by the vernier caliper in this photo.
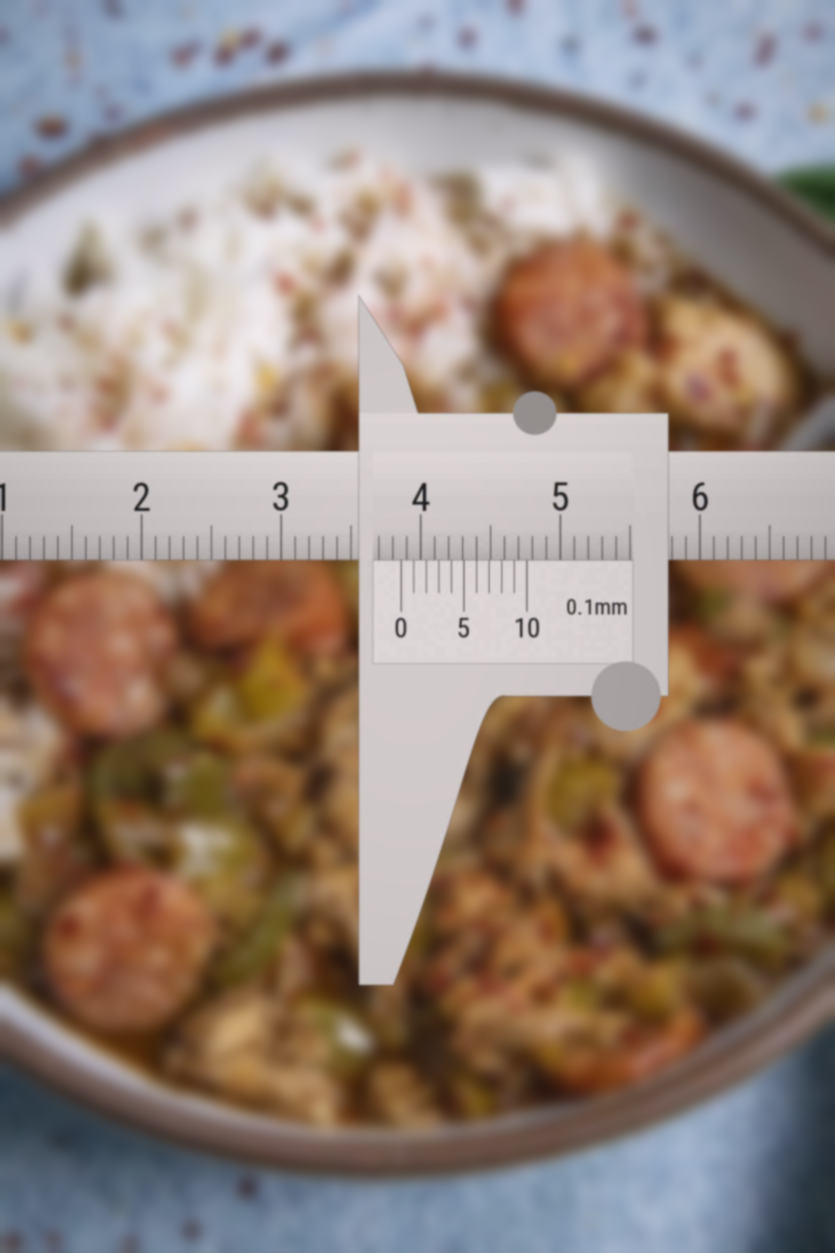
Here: 38.6 mm
